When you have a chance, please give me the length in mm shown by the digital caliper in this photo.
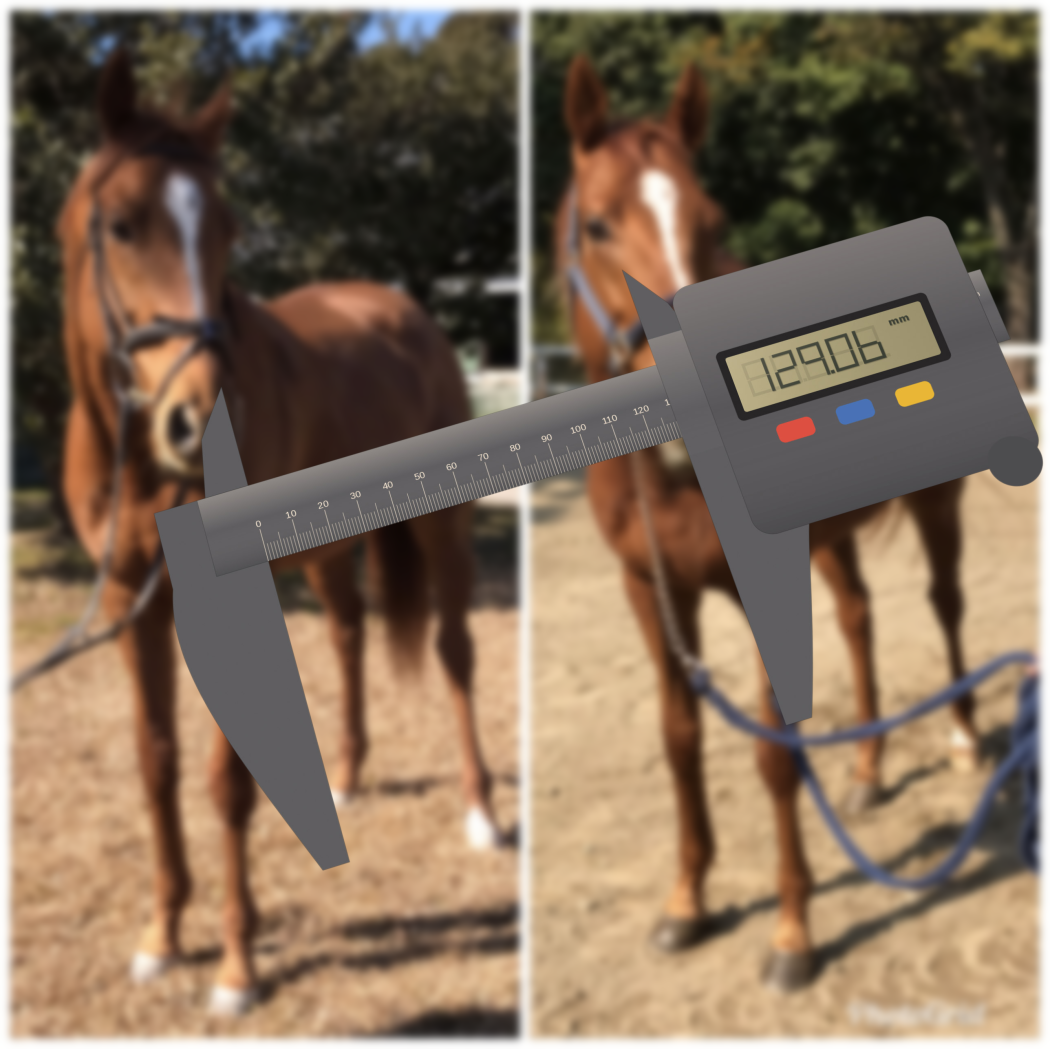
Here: 129.06 mm
